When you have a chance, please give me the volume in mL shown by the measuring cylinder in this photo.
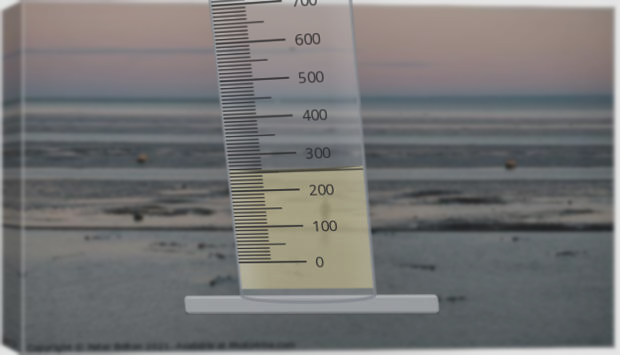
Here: 250 mL
